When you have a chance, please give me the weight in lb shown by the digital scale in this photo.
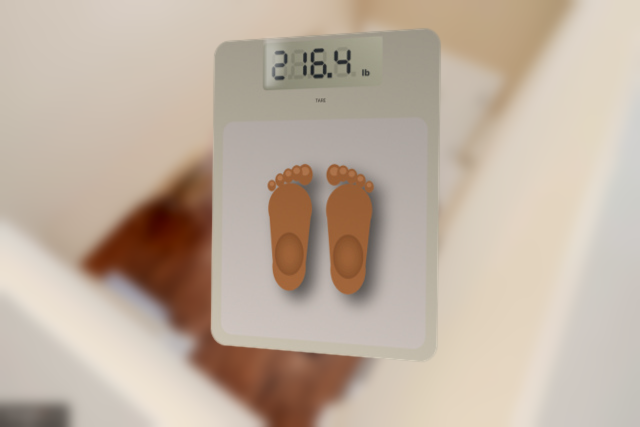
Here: 216.4 lb
